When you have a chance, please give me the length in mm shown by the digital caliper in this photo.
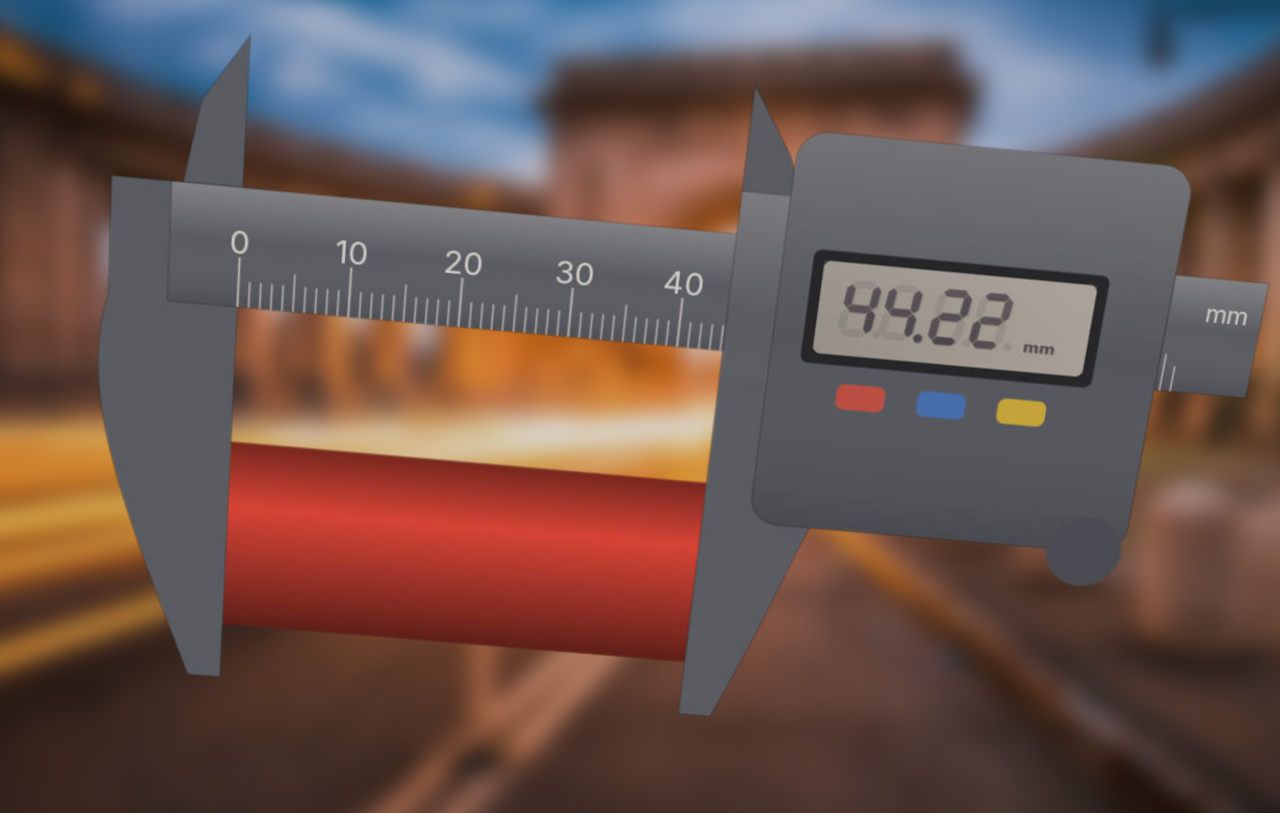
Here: 44.22 mm
